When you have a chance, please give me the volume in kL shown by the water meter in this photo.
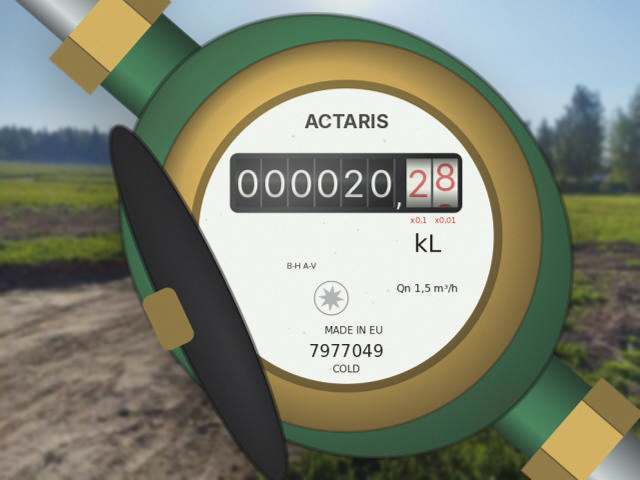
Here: 20.28 kL
